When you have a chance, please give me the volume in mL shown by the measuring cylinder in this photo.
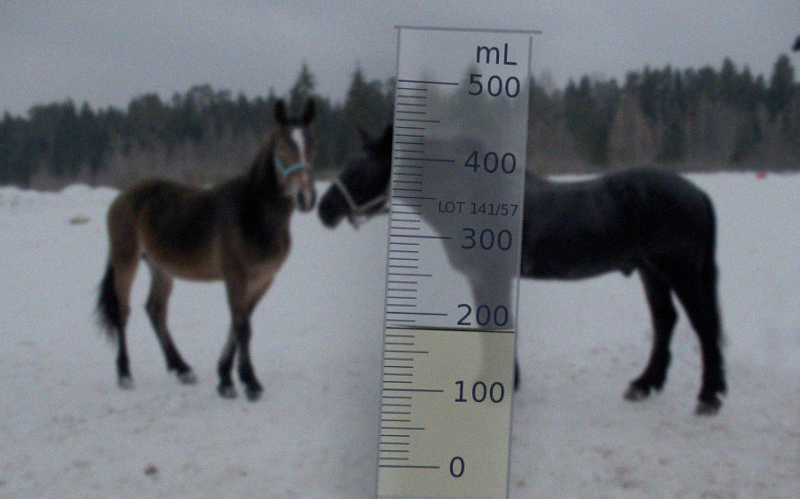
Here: 180 mL
